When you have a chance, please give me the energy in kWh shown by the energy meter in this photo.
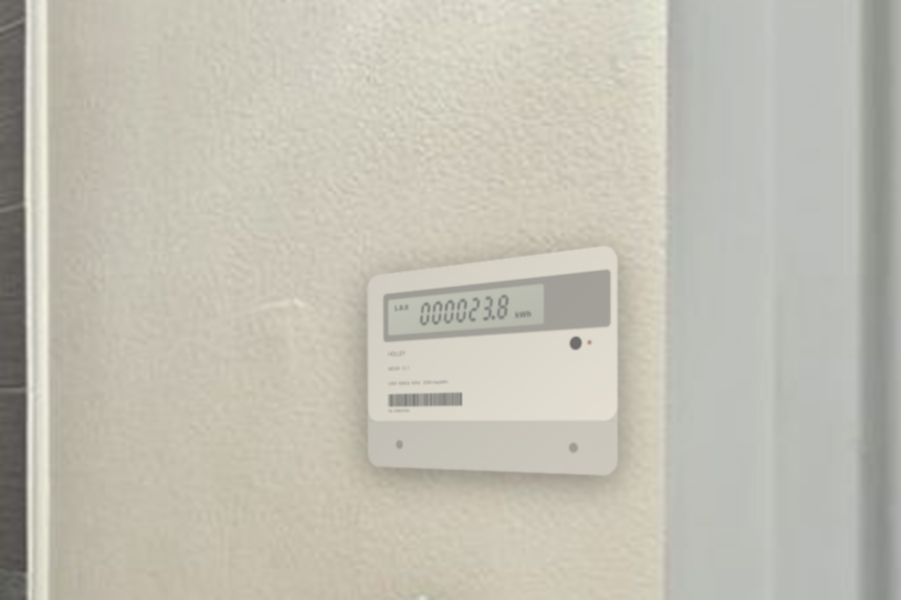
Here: 23.8 kWh
